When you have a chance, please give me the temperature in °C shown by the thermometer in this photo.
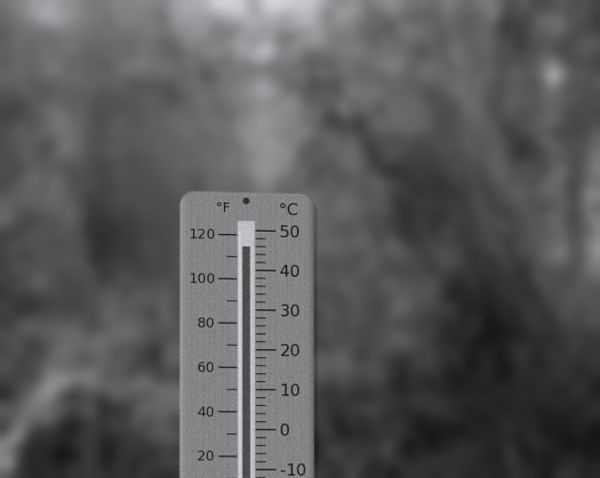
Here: 46 °C
